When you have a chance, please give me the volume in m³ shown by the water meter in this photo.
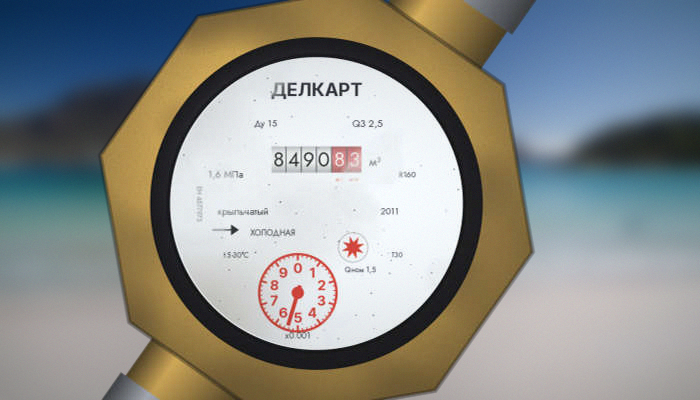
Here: 8490.835 m³
